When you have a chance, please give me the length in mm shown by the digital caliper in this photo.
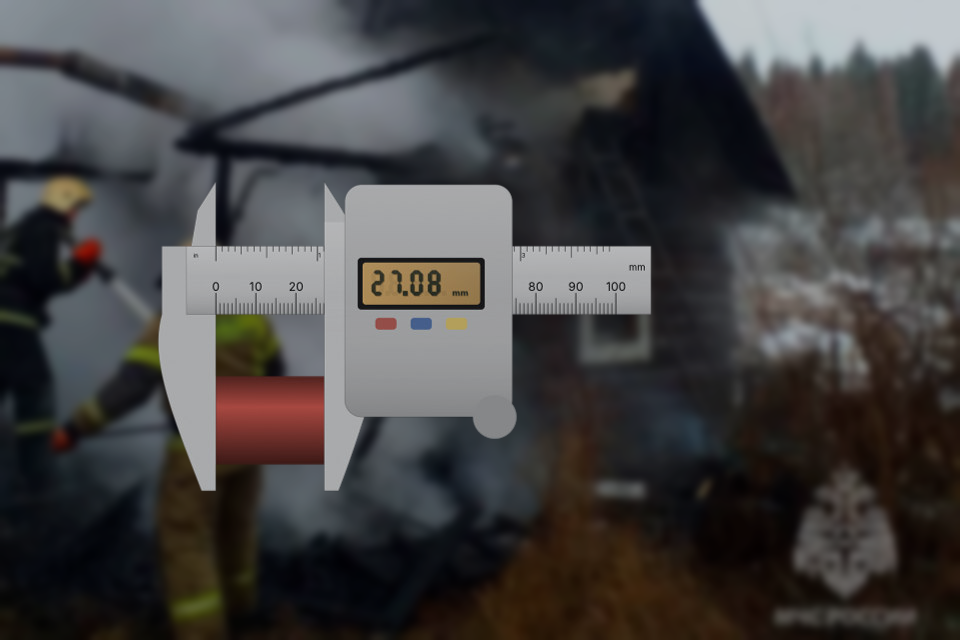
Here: 27.08 mm
